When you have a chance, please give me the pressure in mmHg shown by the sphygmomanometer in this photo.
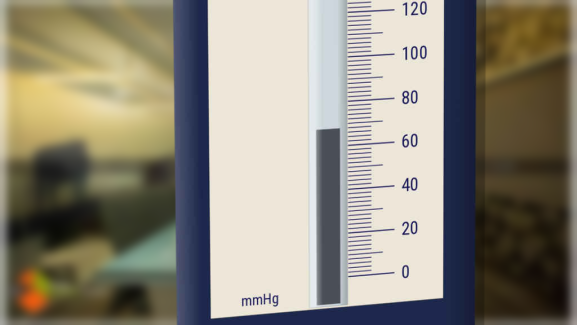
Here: 68 mmHg
